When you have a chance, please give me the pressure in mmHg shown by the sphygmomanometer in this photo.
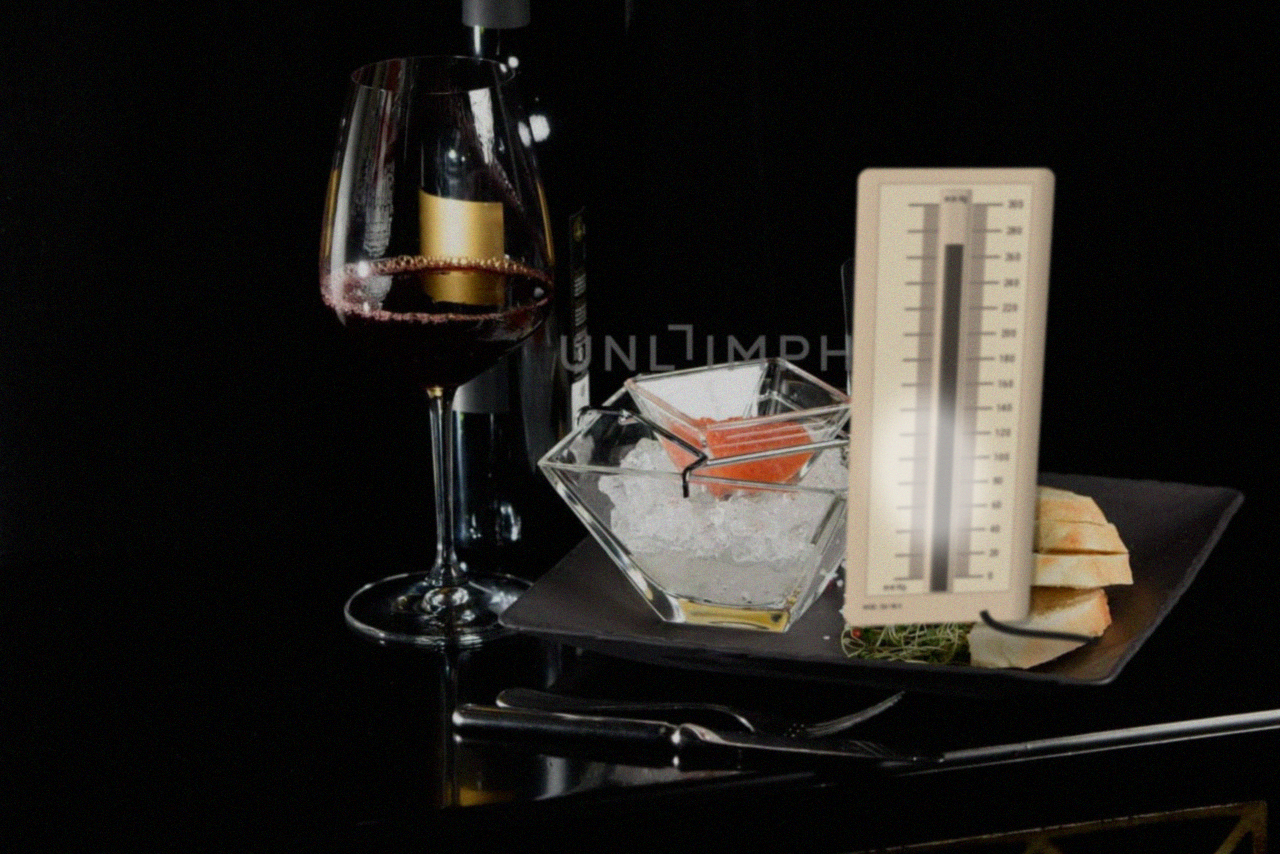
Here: 270 mmHg
